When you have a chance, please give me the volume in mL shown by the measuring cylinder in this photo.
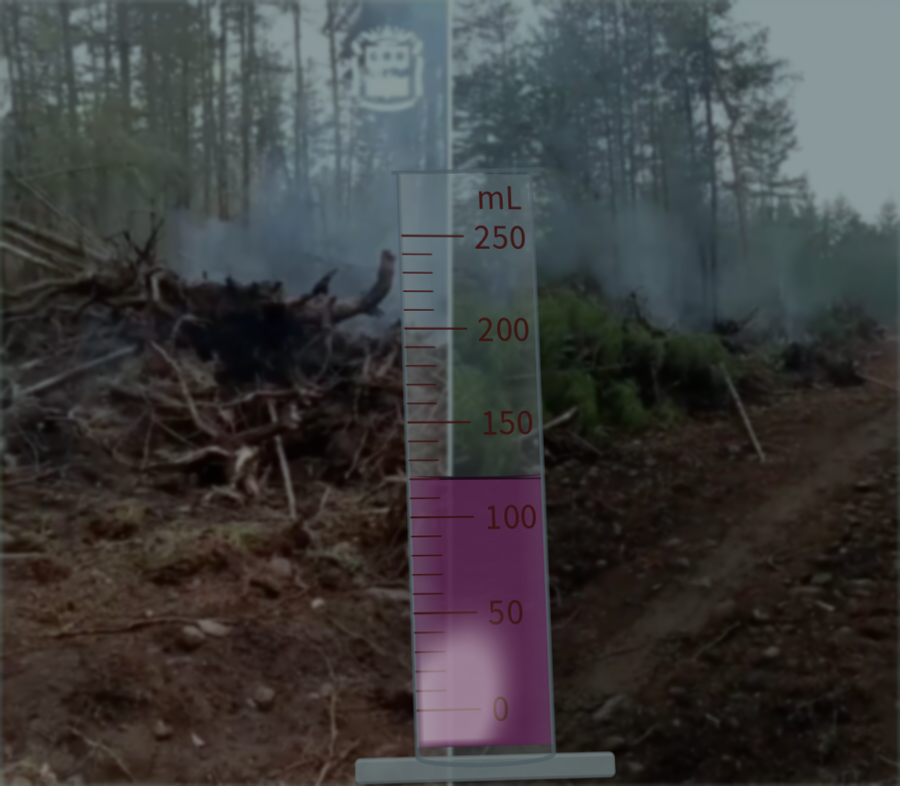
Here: 120 mL
